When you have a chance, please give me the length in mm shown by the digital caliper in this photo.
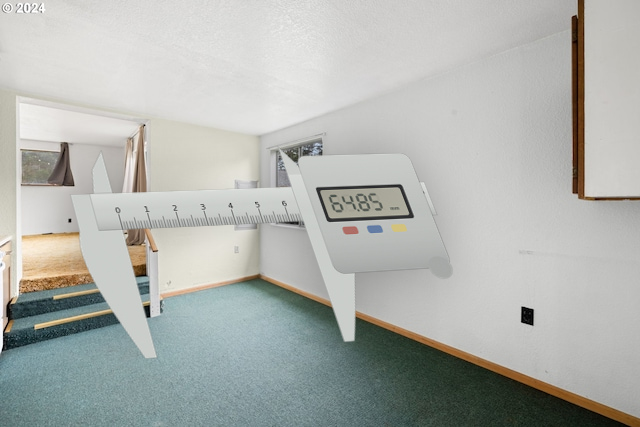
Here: 64.85 mm
